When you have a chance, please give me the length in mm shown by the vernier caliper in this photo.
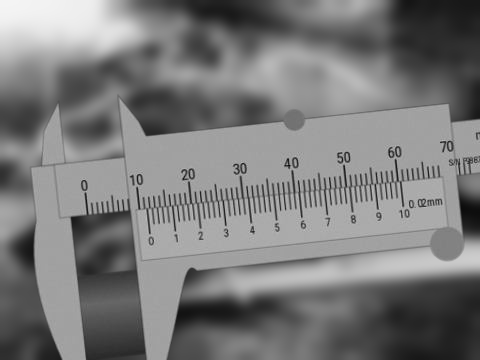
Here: 11.5 mm
